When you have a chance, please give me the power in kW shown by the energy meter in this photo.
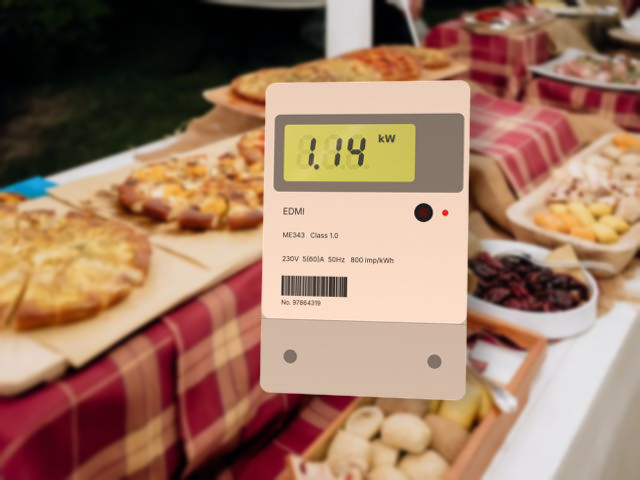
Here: 1.14 kW
